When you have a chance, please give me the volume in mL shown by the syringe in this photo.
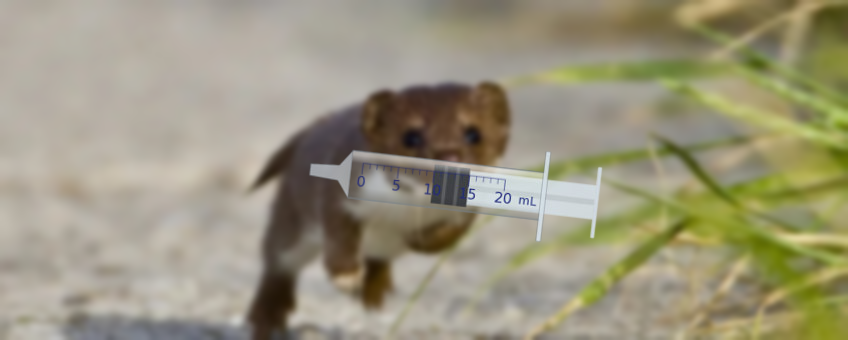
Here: 10 mL
